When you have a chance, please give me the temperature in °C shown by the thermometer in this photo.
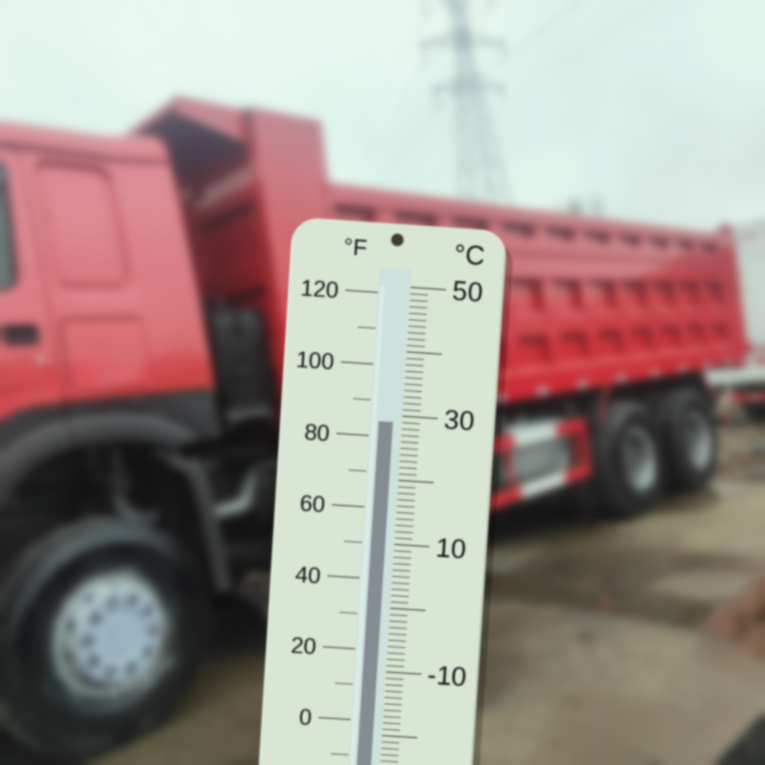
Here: 29 °C
